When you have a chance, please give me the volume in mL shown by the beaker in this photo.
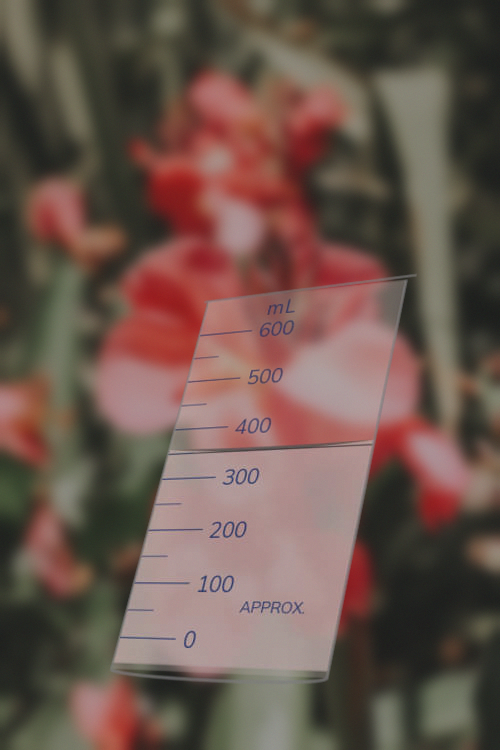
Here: 350 mL
